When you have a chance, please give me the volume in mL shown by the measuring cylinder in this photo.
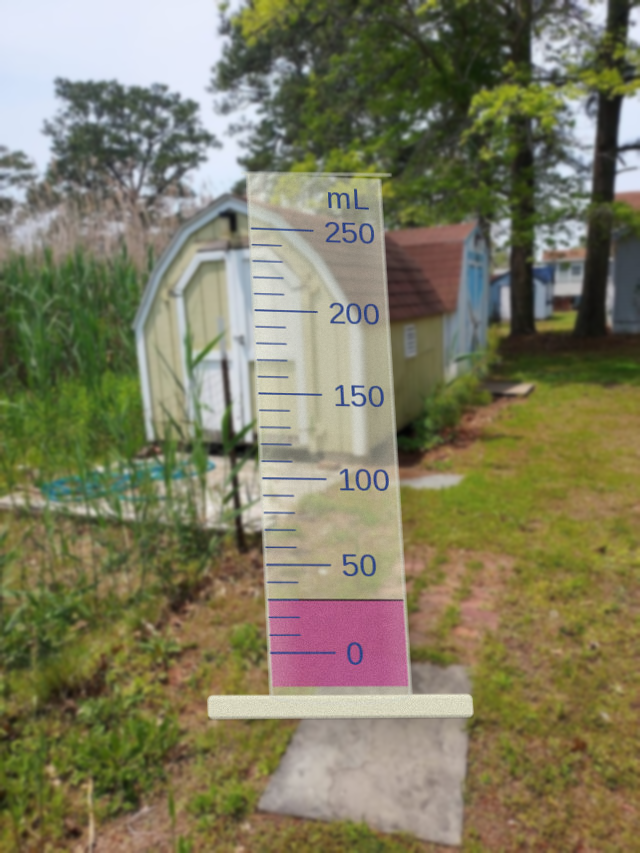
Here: 30 mL
